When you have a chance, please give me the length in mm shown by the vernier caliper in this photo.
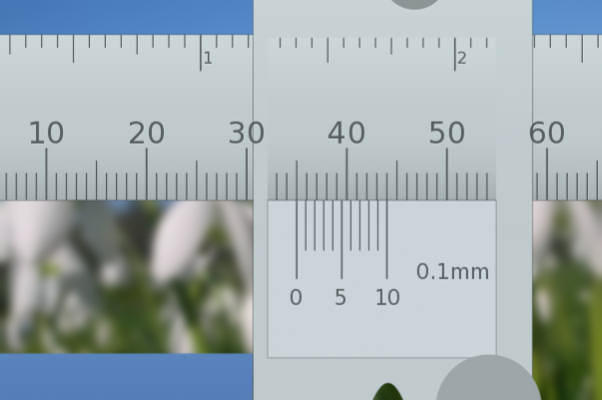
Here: 35.0 mm
